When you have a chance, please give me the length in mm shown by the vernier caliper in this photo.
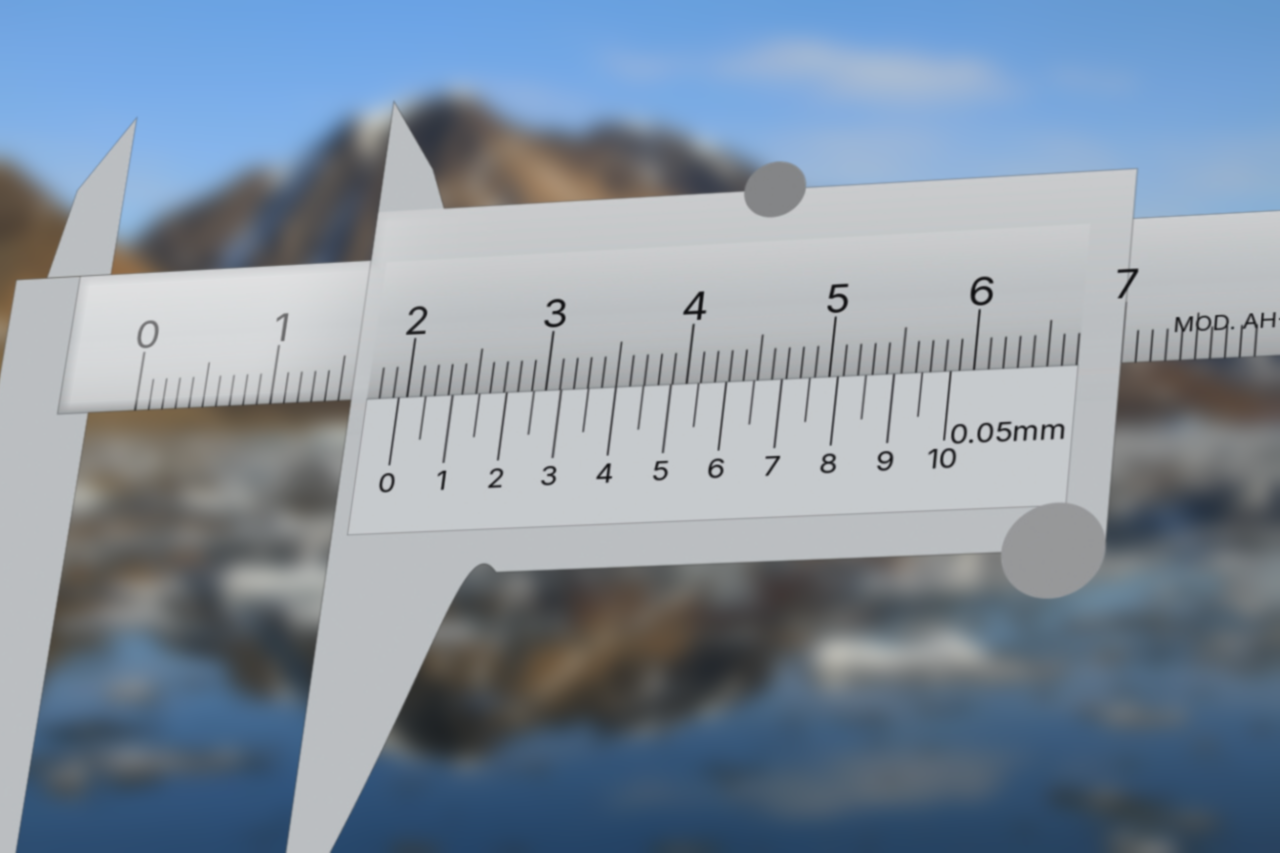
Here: 19.4 mm
